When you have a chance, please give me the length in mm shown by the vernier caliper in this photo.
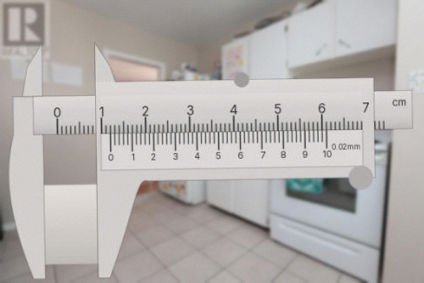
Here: 12.0 mm
